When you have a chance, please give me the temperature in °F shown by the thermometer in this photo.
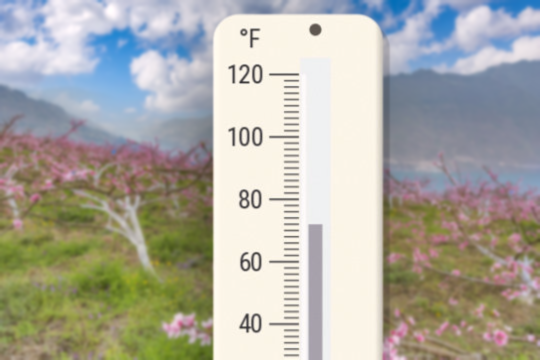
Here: 72 °F
